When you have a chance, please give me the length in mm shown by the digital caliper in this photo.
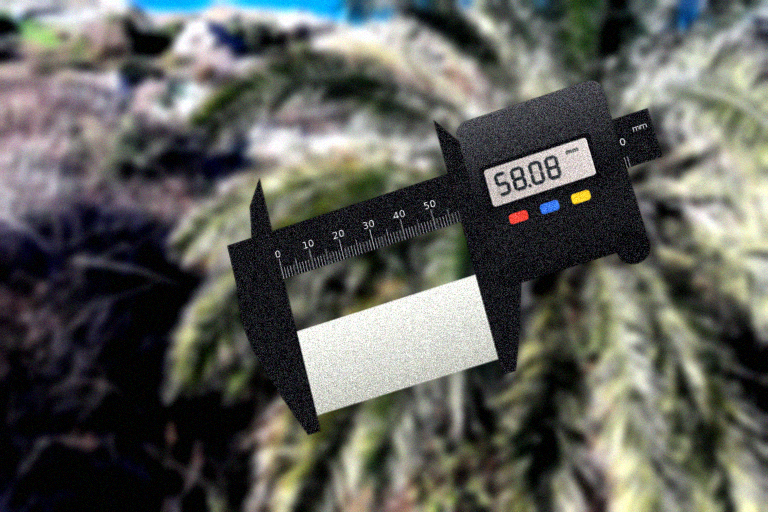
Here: 58.08 mm
